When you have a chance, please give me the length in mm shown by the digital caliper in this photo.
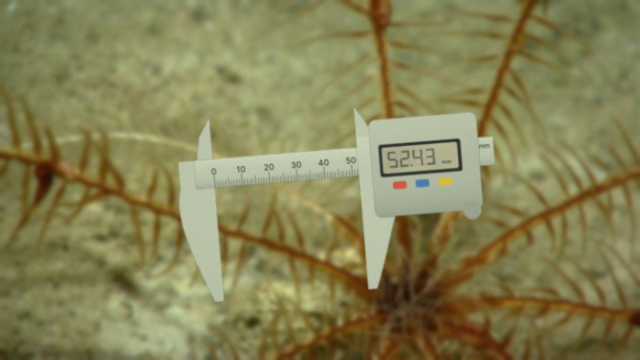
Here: 52.43 mm
